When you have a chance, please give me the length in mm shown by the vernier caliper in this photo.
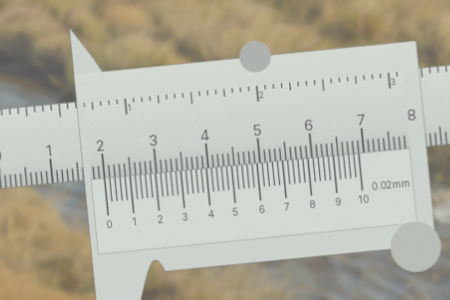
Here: 20.0 mm
